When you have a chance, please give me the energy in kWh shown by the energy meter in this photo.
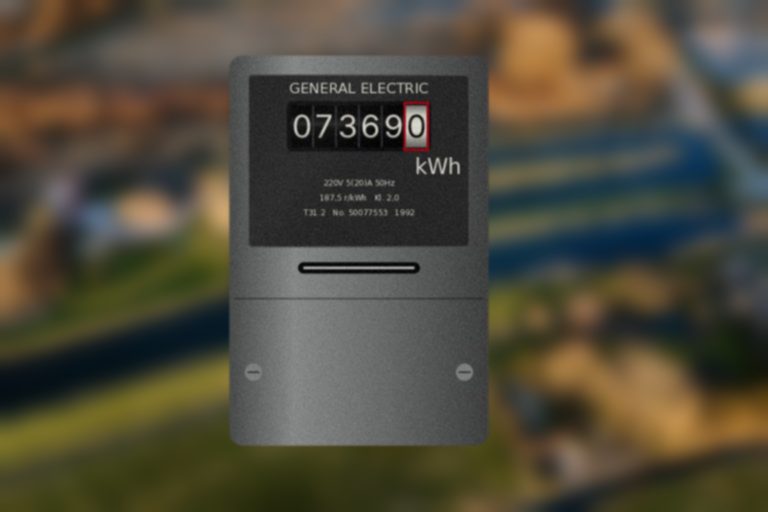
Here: 7369.0 kWh
